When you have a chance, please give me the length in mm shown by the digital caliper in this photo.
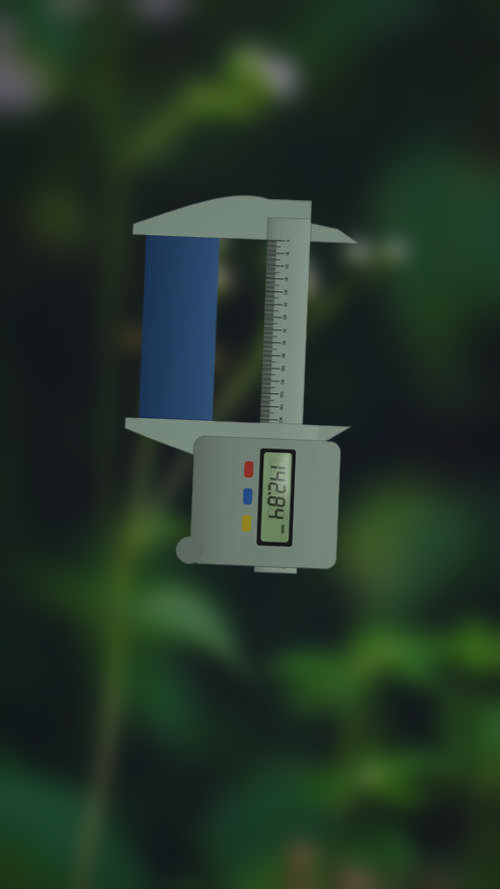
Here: 142.84 mm
